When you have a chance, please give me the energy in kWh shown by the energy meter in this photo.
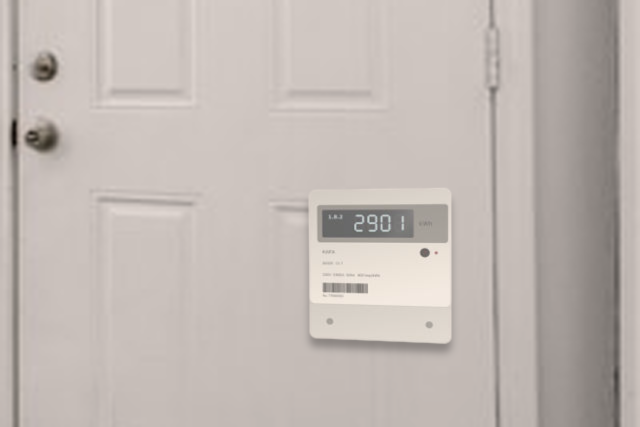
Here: 2901 kWh
